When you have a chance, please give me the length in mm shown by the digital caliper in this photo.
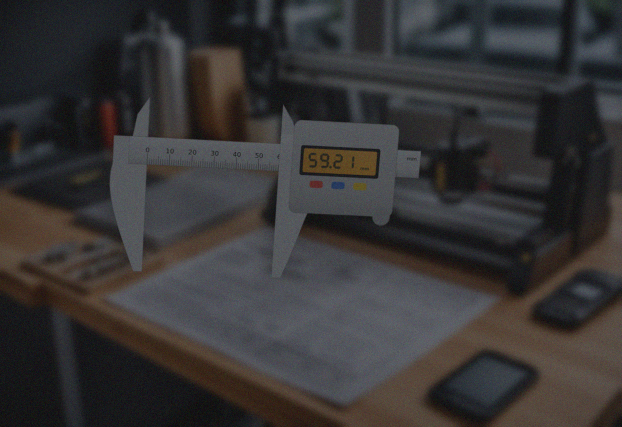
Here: 59.21 mm
